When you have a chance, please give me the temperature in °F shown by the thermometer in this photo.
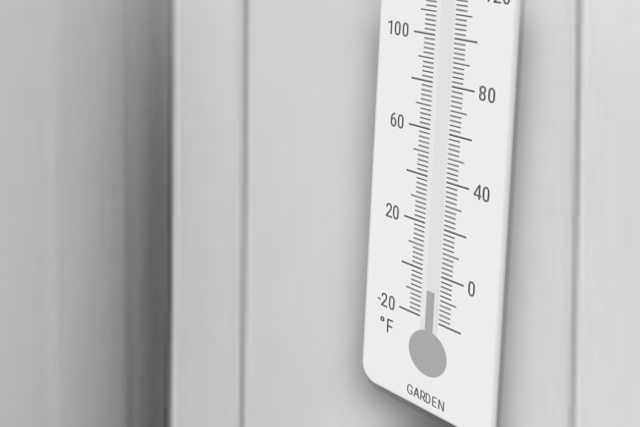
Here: -8 °F
